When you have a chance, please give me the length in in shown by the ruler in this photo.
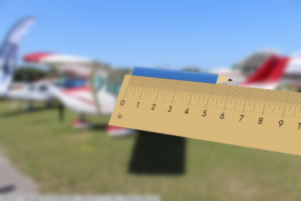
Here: 6 in
